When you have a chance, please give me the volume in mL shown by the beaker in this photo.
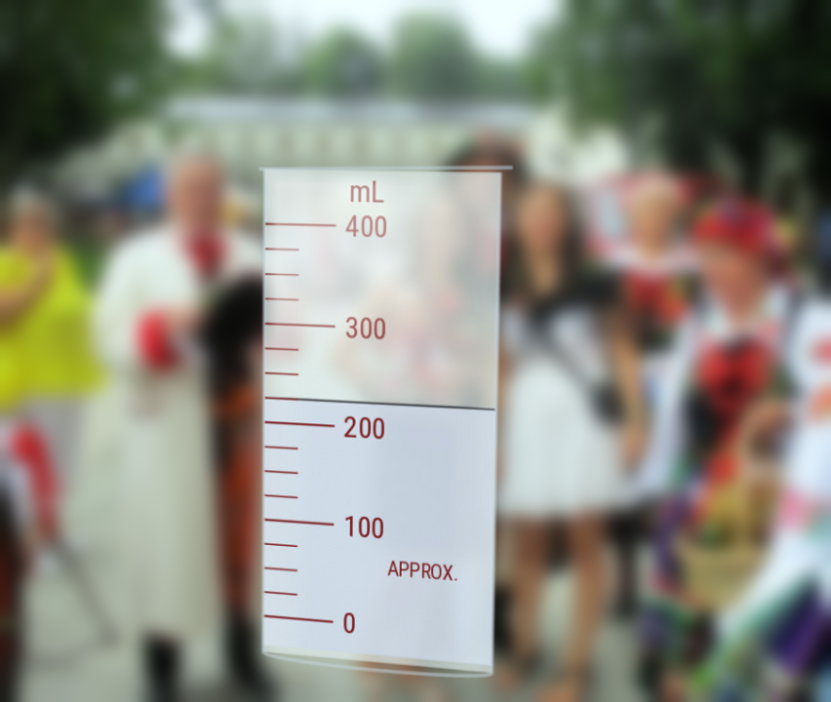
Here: 225 mL
